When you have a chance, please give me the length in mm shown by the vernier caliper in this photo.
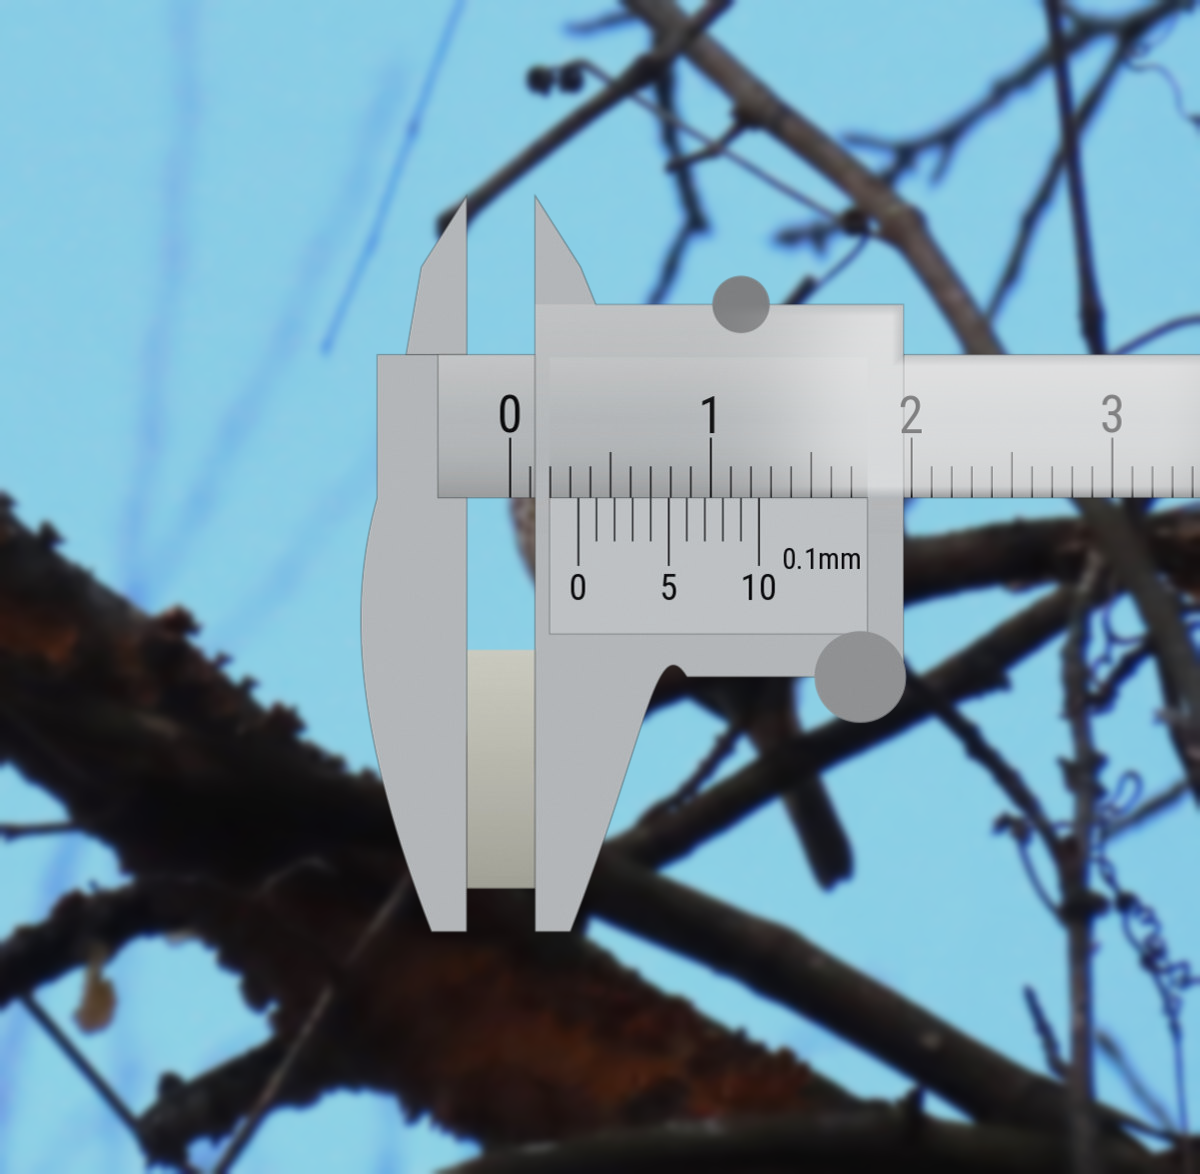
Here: 3.4 mm
